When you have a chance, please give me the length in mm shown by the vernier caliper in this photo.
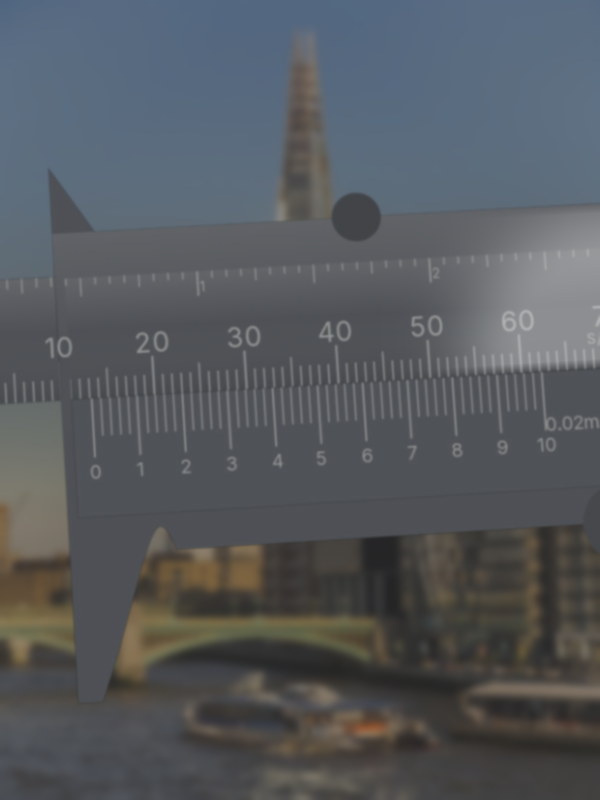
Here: 13.2 mm
